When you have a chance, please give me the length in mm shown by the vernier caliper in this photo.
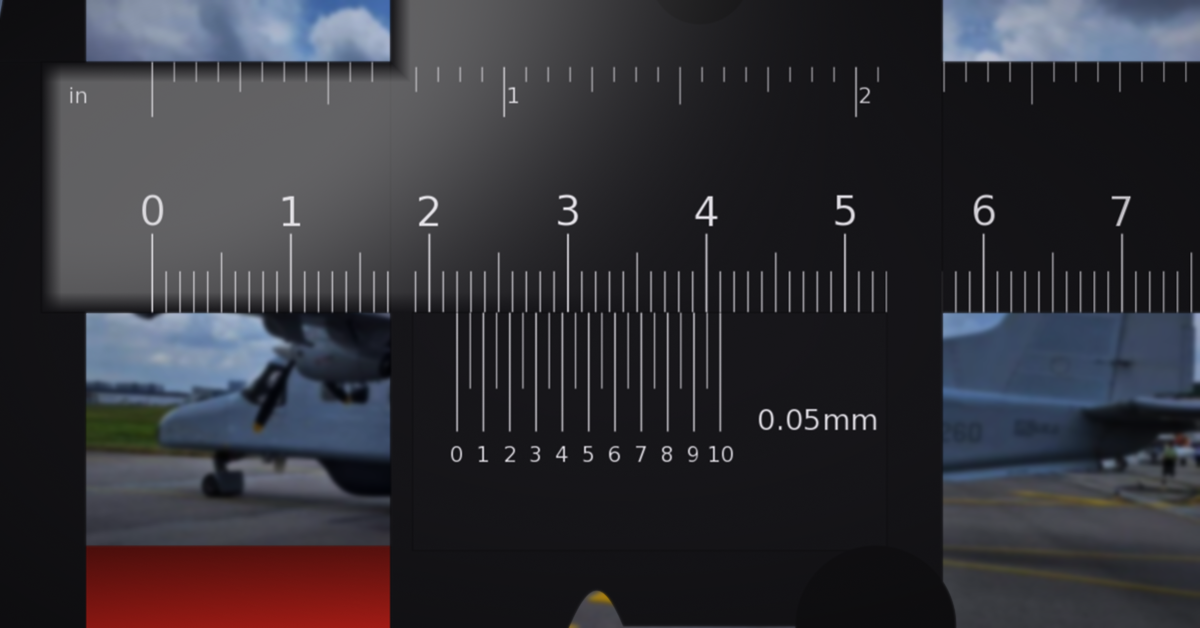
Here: 22.0 mm
